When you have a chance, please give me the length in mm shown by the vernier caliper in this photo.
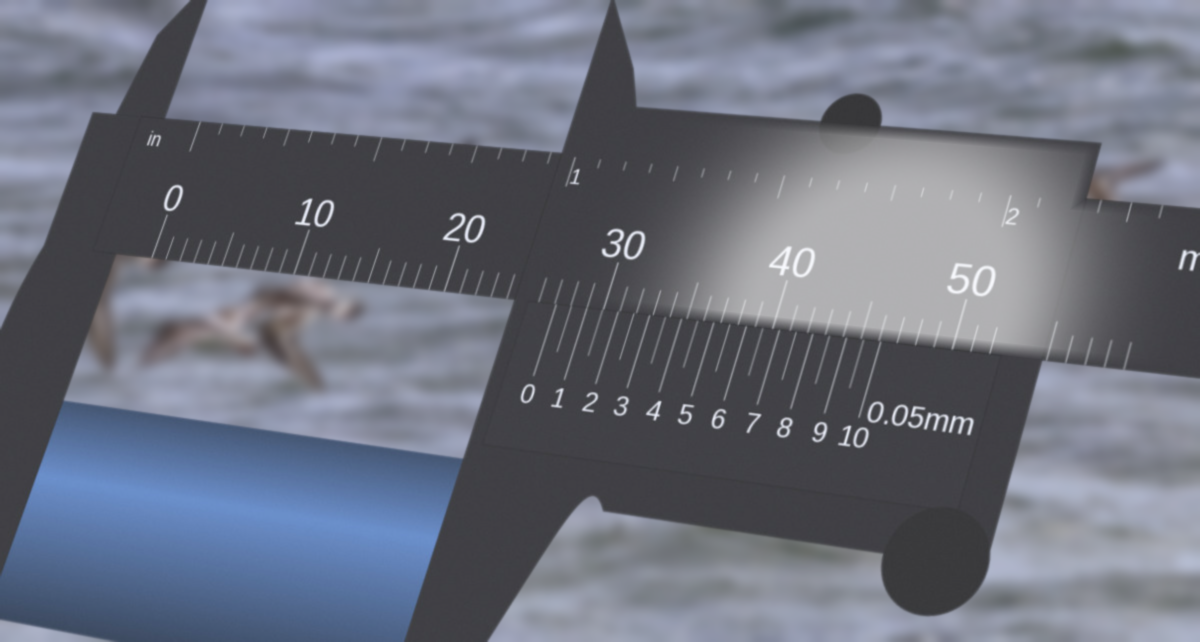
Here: 27.1 mm
